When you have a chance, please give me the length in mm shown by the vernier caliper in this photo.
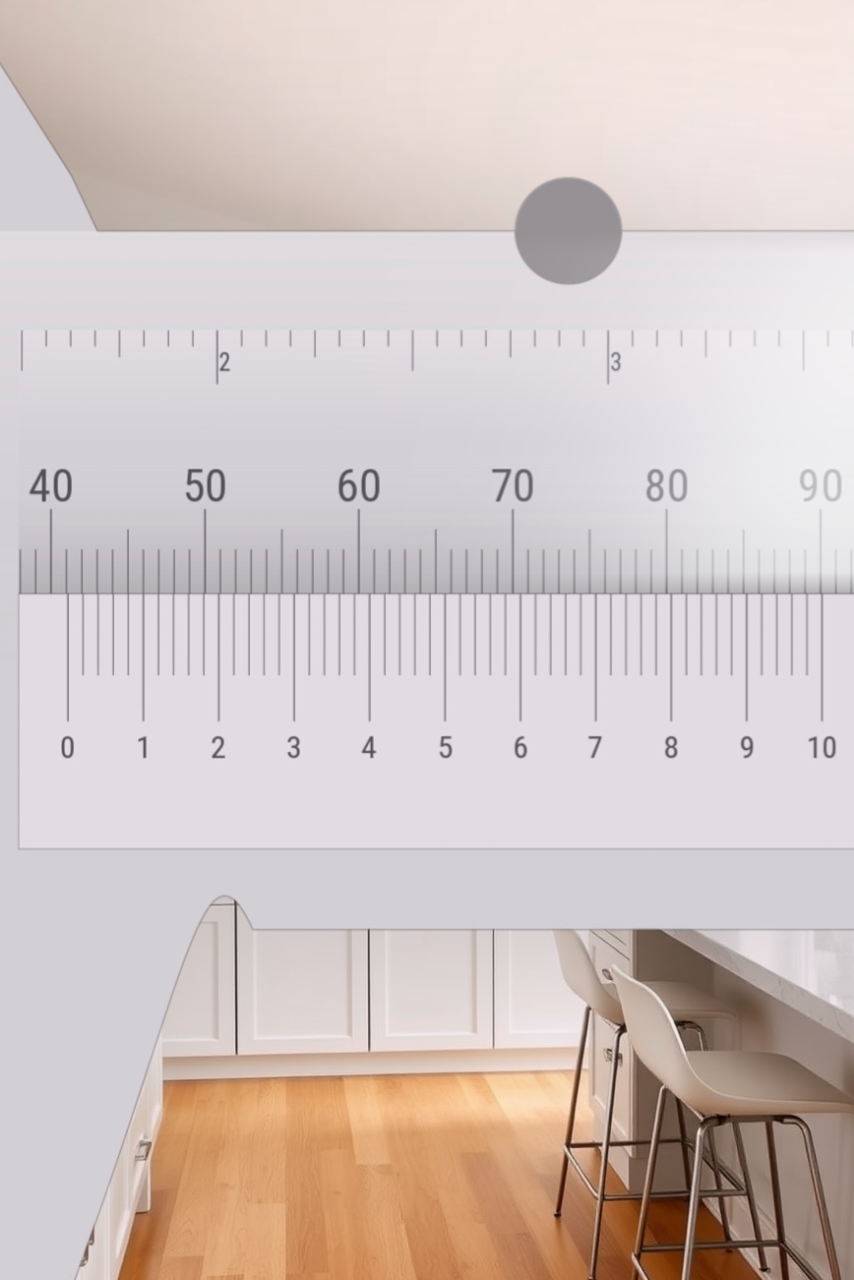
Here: 41.1 mm
